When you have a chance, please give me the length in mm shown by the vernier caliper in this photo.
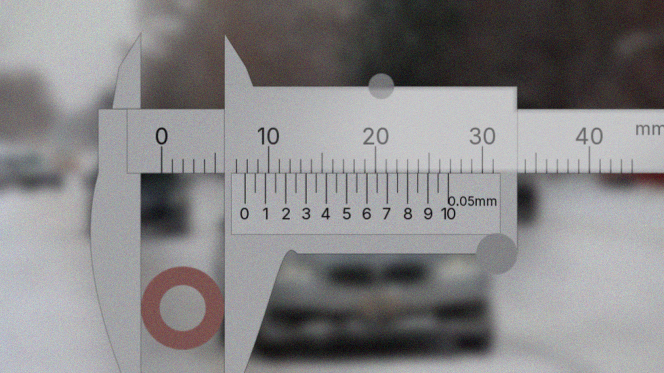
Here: 7.8 mm
